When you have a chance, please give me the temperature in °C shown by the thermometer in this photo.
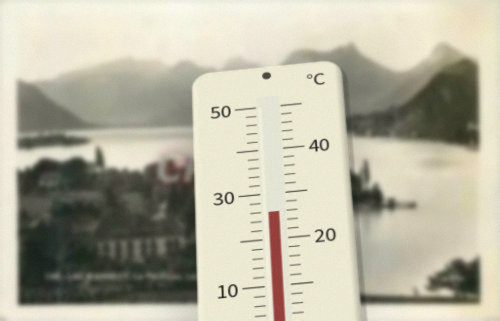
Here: 26 °C
